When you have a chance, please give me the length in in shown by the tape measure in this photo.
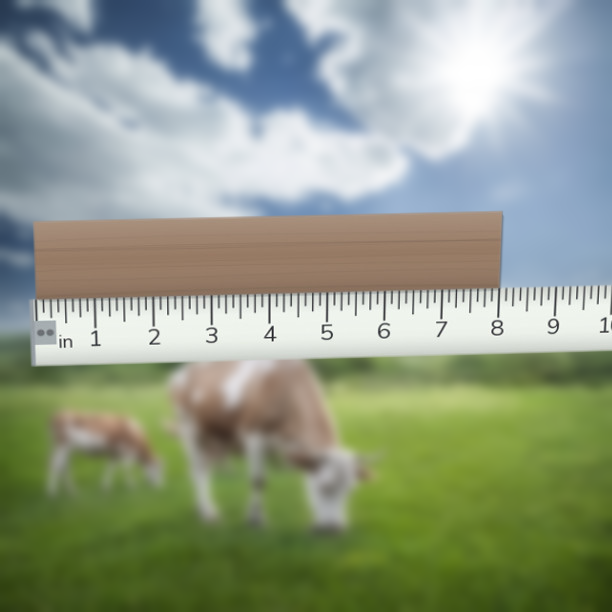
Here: 8 in
